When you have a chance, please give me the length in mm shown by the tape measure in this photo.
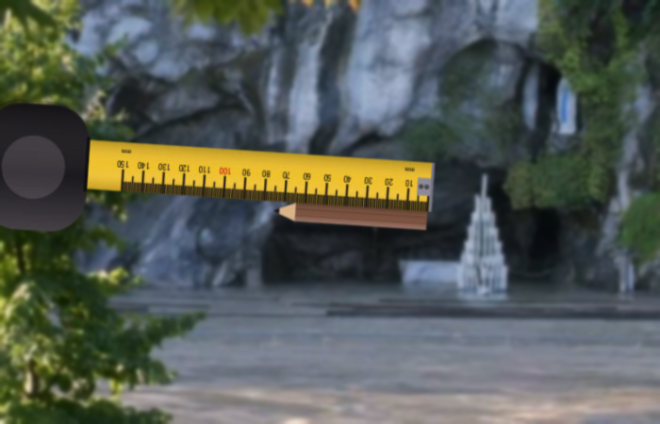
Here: 75 mm
